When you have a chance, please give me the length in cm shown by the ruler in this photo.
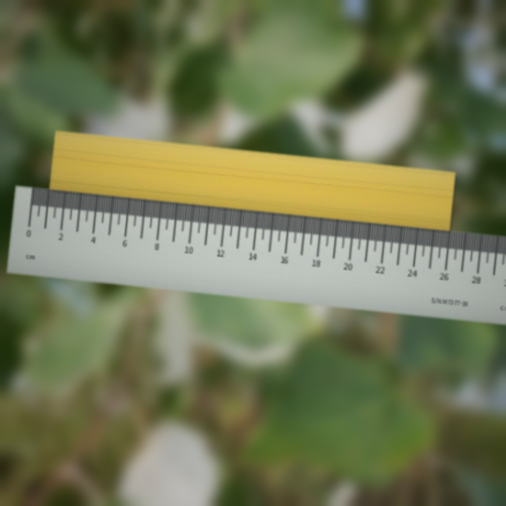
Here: 25 cm
